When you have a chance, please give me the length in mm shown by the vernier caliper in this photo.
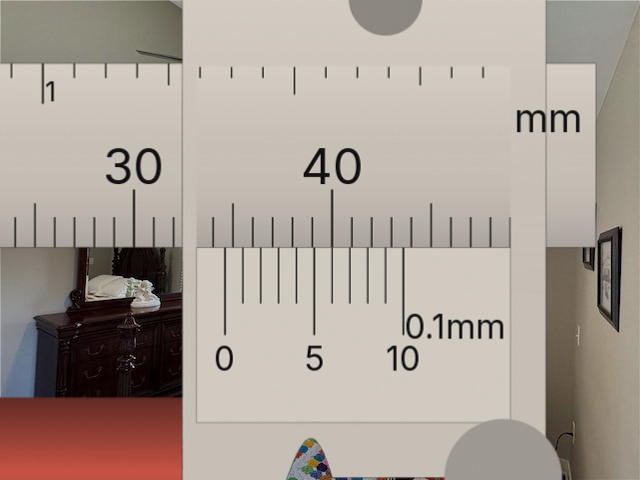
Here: 34.6 mm
